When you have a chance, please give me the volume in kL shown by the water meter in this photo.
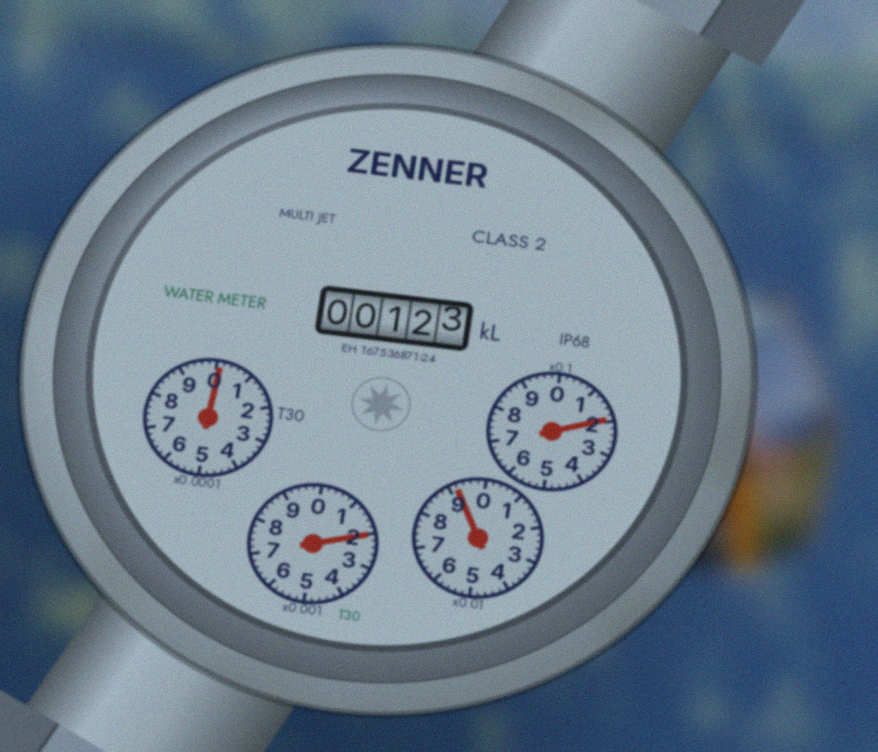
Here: 123.1920 kL
